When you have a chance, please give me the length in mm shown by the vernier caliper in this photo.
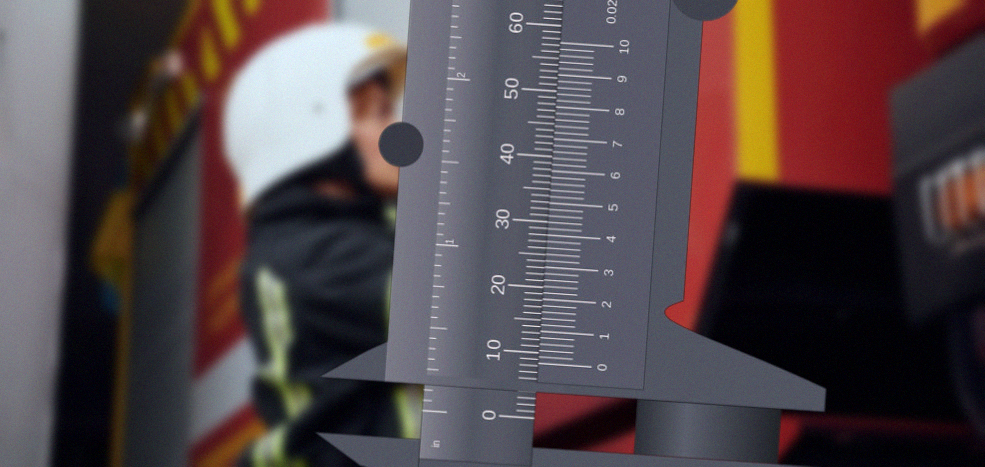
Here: 8.4 mm
